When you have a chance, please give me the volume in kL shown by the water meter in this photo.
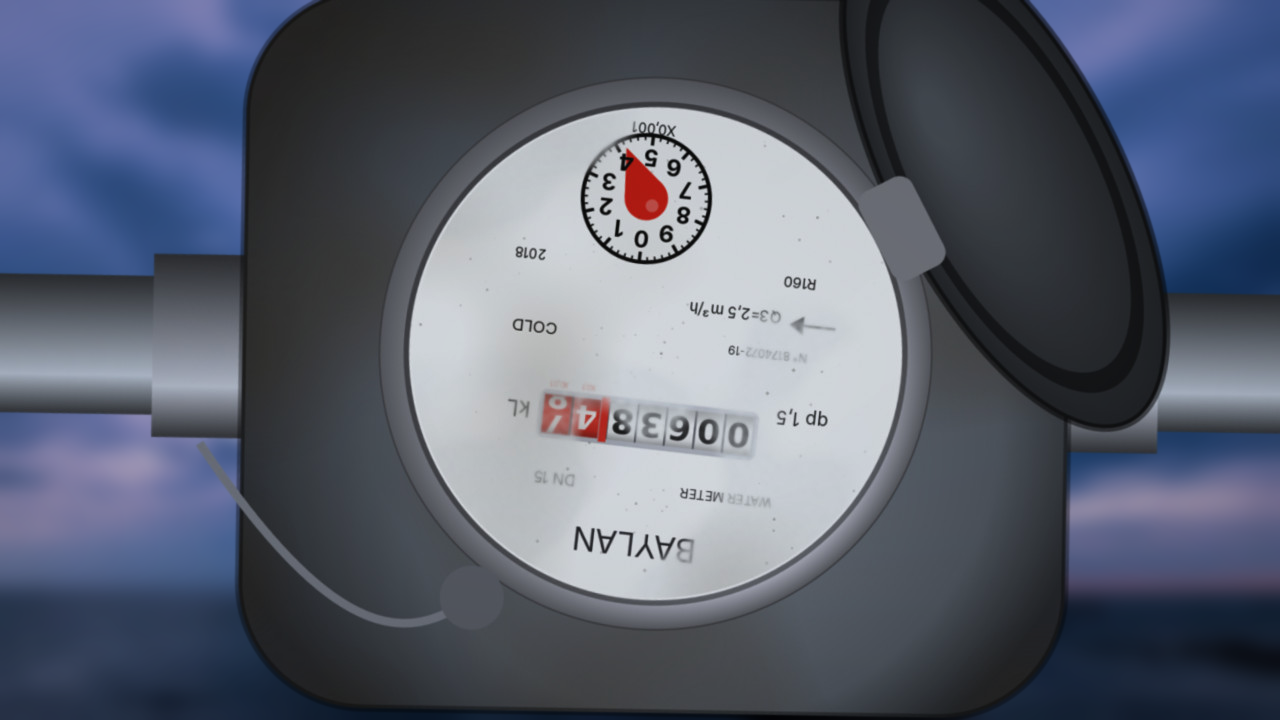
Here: 638.474 kL
